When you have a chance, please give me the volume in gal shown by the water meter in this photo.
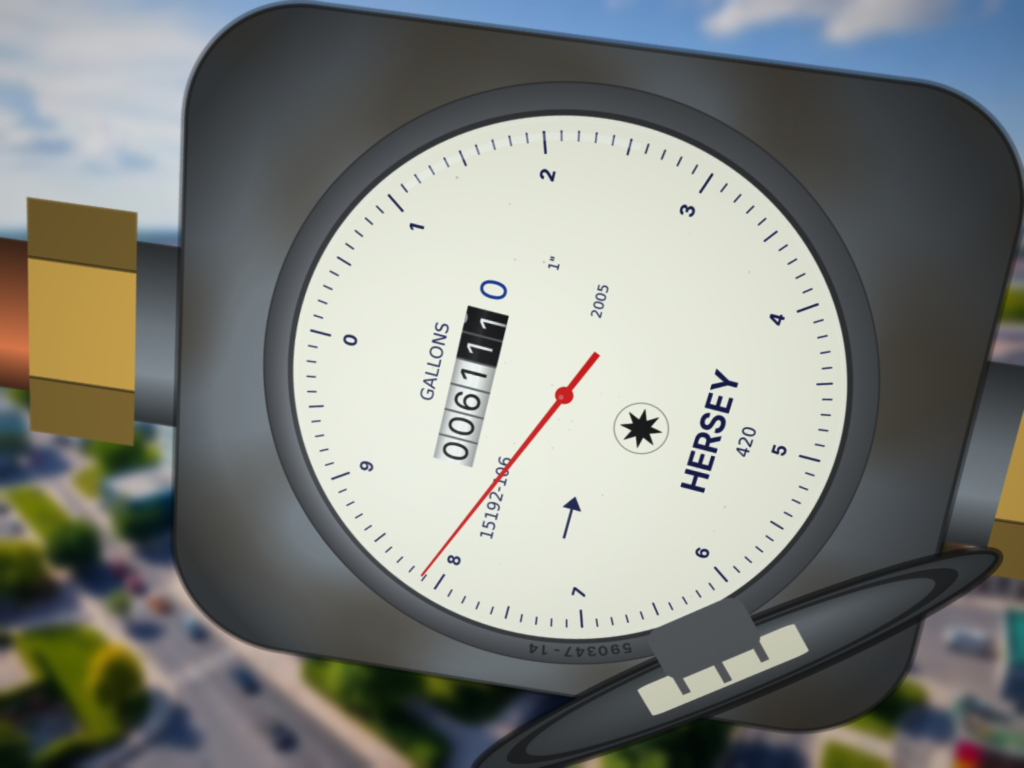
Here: 61108.1 gal
